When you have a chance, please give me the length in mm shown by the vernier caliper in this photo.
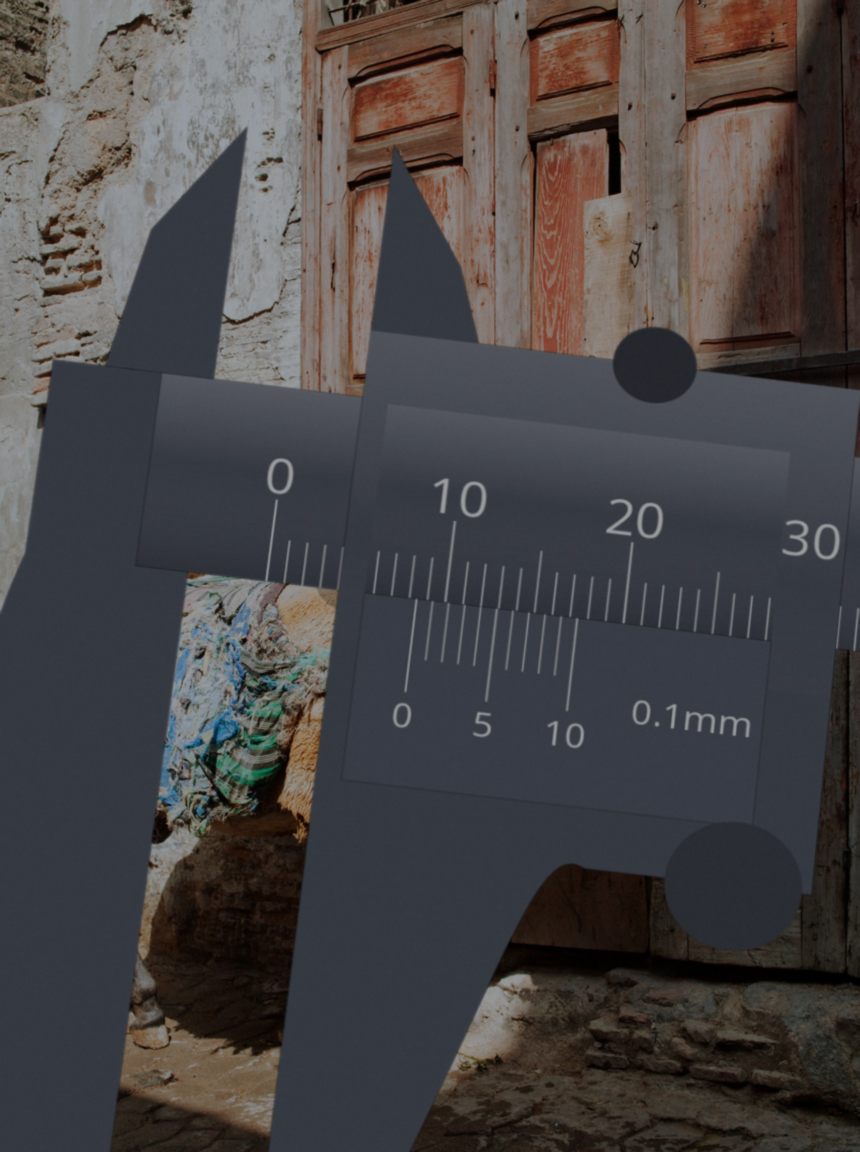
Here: 8.4 mm
